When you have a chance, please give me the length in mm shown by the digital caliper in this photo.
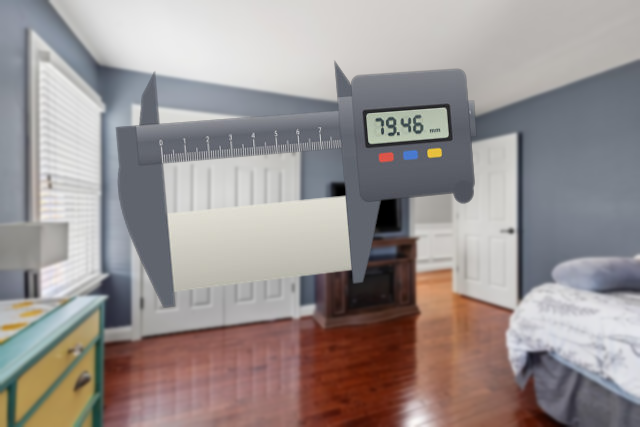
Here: 79.46 mm
